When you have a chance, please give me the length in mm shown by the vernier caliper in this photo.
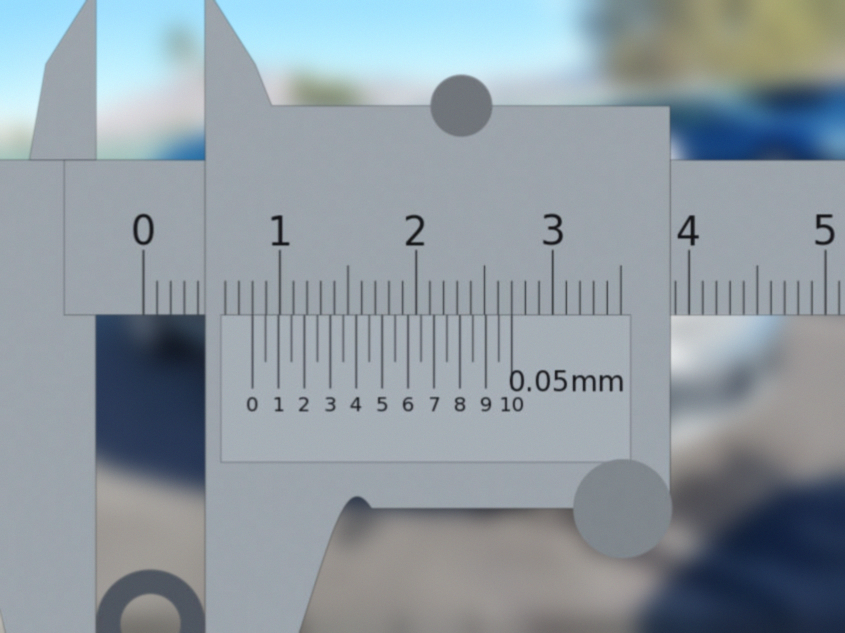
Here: 8.0 mm
